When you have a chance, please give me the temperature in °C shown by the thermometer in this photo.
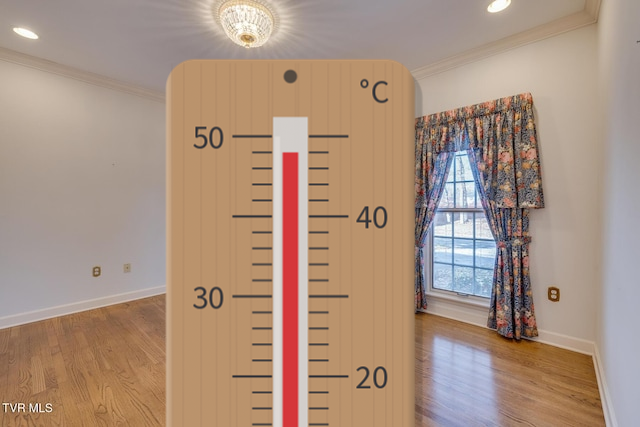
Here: 48 °C
